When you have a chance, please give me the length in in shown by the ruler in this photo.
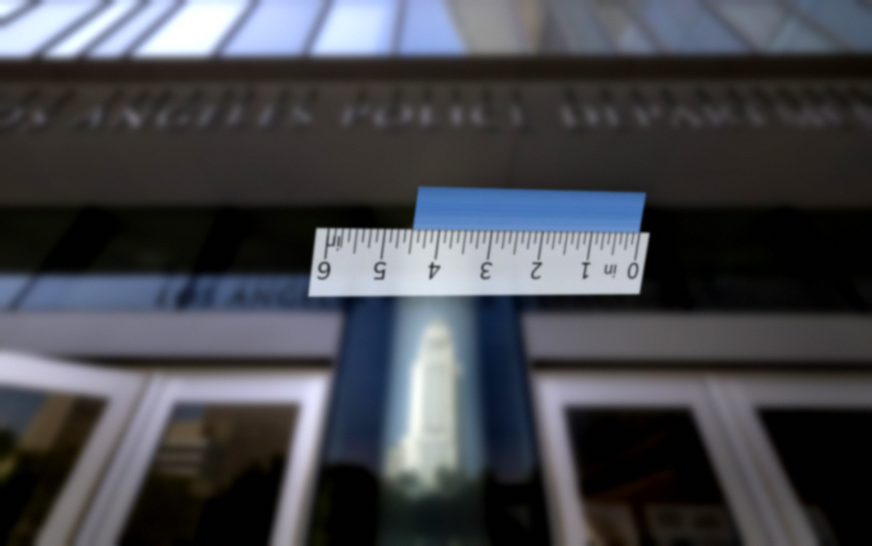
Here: 4.5 in
